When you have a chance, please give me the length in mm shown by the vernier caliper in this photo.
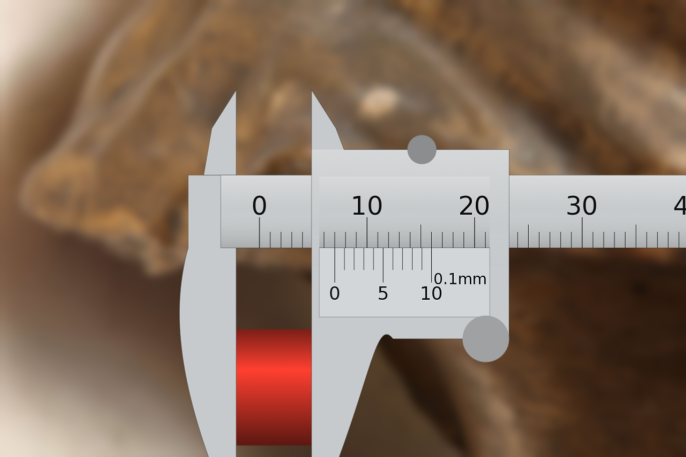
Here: 7.0 mm
